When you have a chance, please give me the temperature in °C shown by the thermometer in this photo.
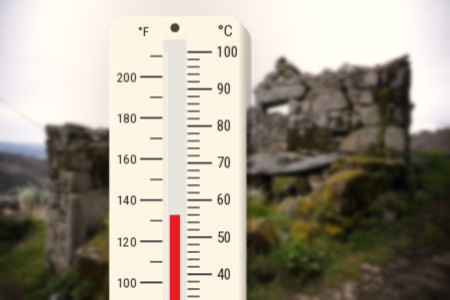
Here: 56 °C
